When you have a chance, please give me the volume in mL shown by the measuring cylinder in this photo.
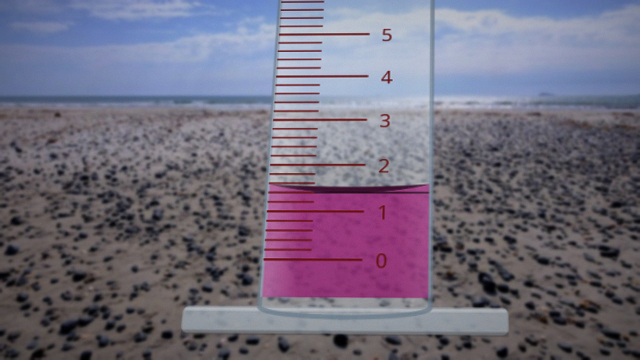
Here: 1.4 mL
